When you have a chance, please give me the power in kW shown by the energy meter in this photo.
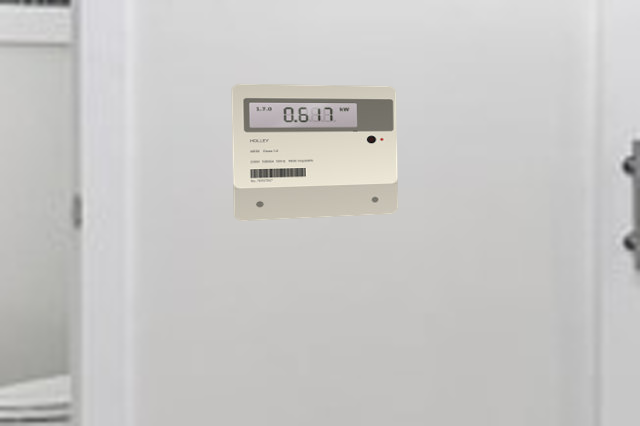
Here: 0.617 kW
